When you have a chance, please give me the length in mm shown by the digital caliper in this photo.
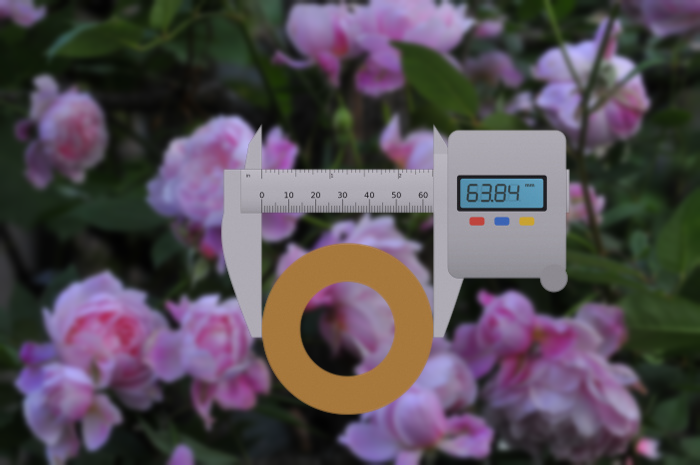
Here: 63.84 mm
